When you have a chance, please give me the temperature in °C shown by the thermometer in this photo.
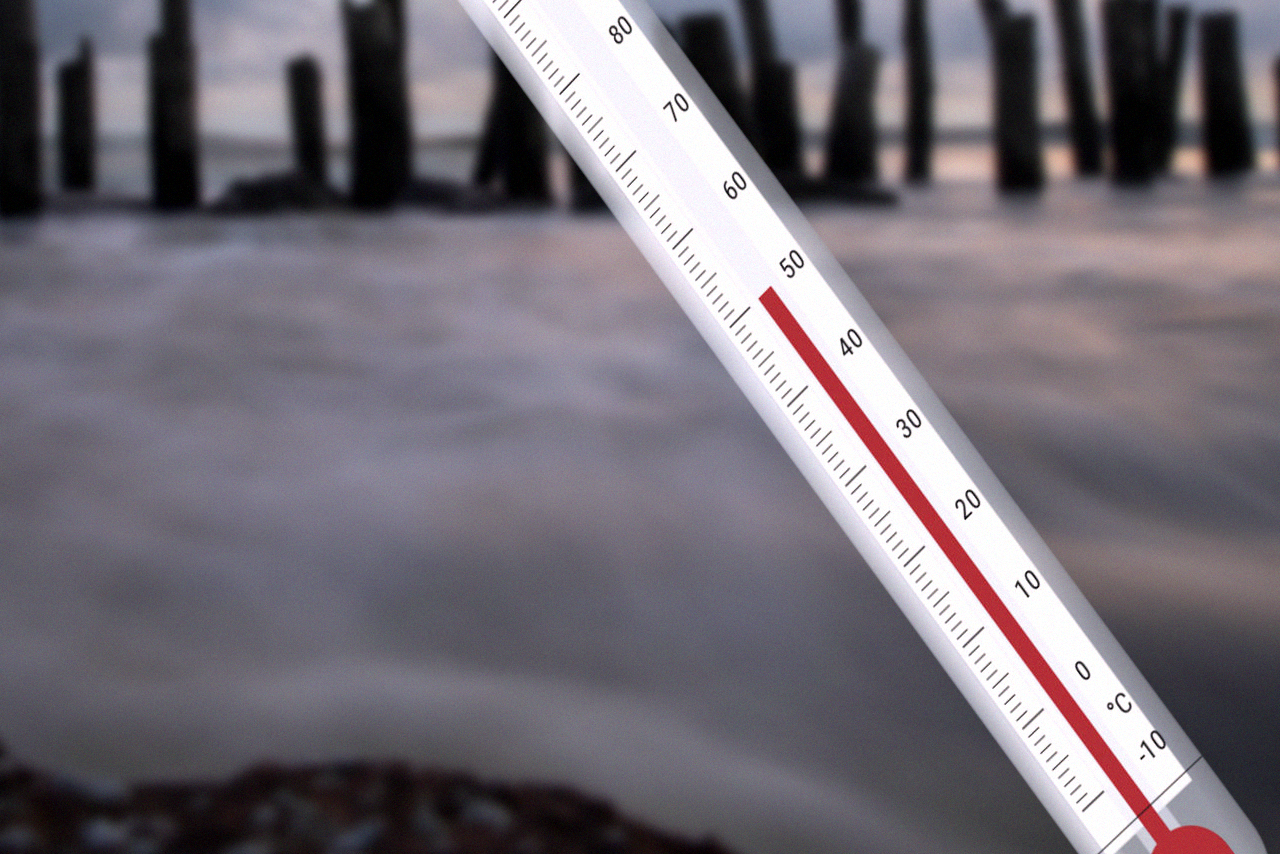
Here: 50 °C
